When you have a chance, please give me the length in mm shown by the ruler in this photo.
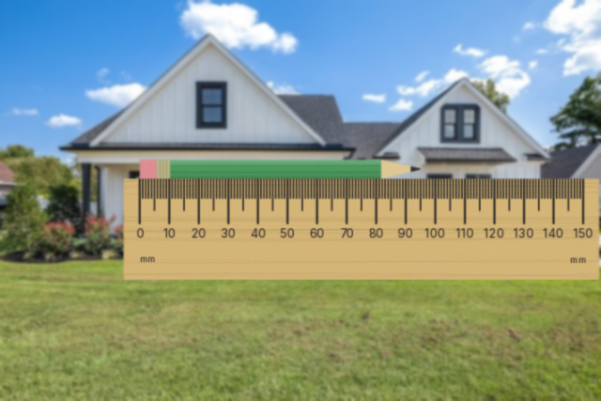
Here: 95 mm
